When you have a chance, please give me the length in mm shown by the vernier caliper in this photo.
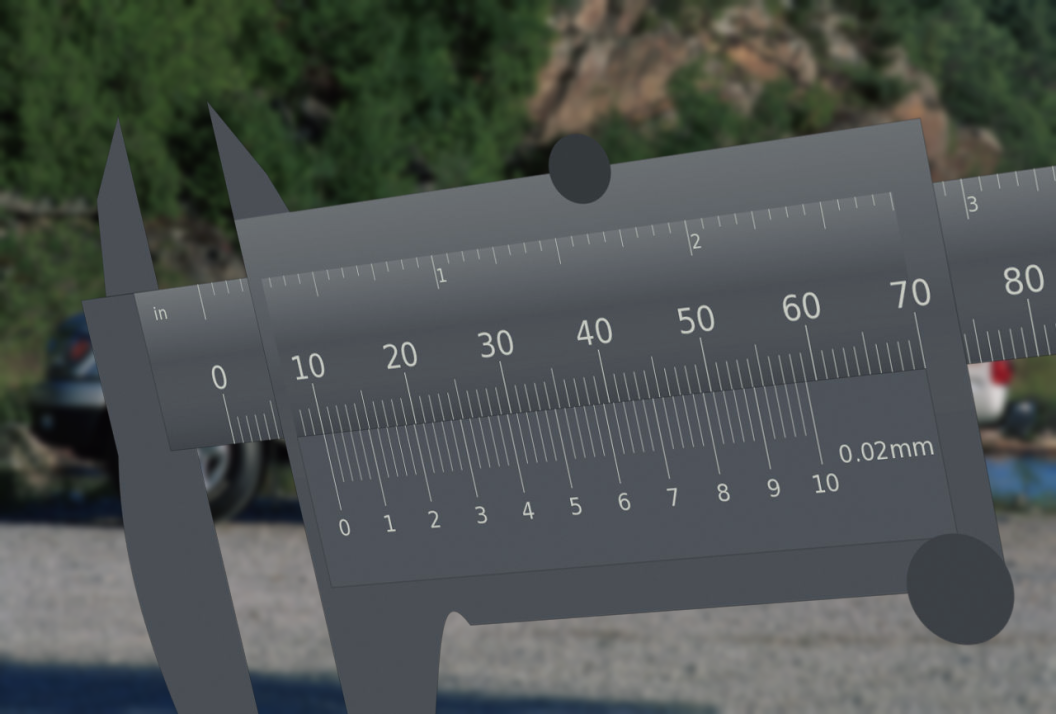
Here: 10.0 mm
